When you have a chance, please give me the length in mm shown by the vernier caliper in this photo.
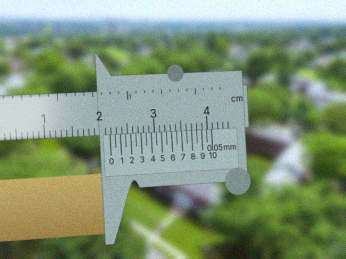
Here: 21.8 mm
